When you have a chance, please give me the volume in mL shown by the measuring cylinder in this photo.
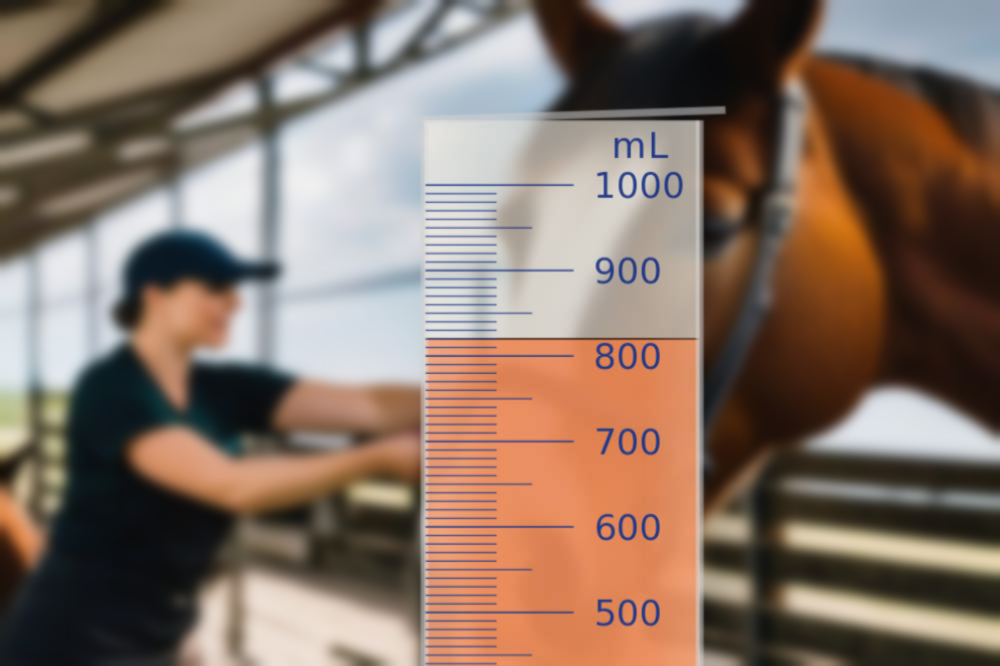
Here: 820 mL
